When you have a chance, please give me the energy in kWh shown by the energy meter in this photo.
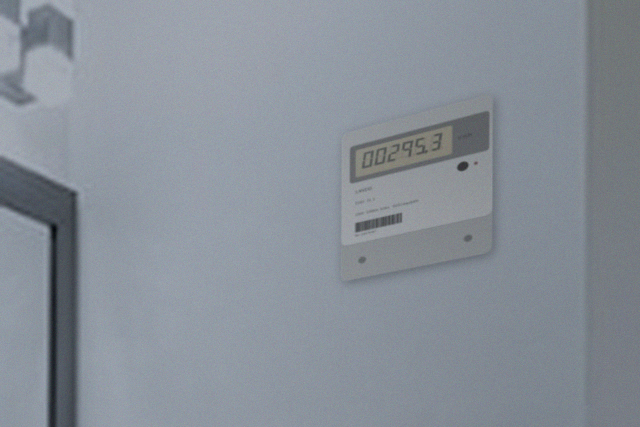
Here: 295.3 kWh
